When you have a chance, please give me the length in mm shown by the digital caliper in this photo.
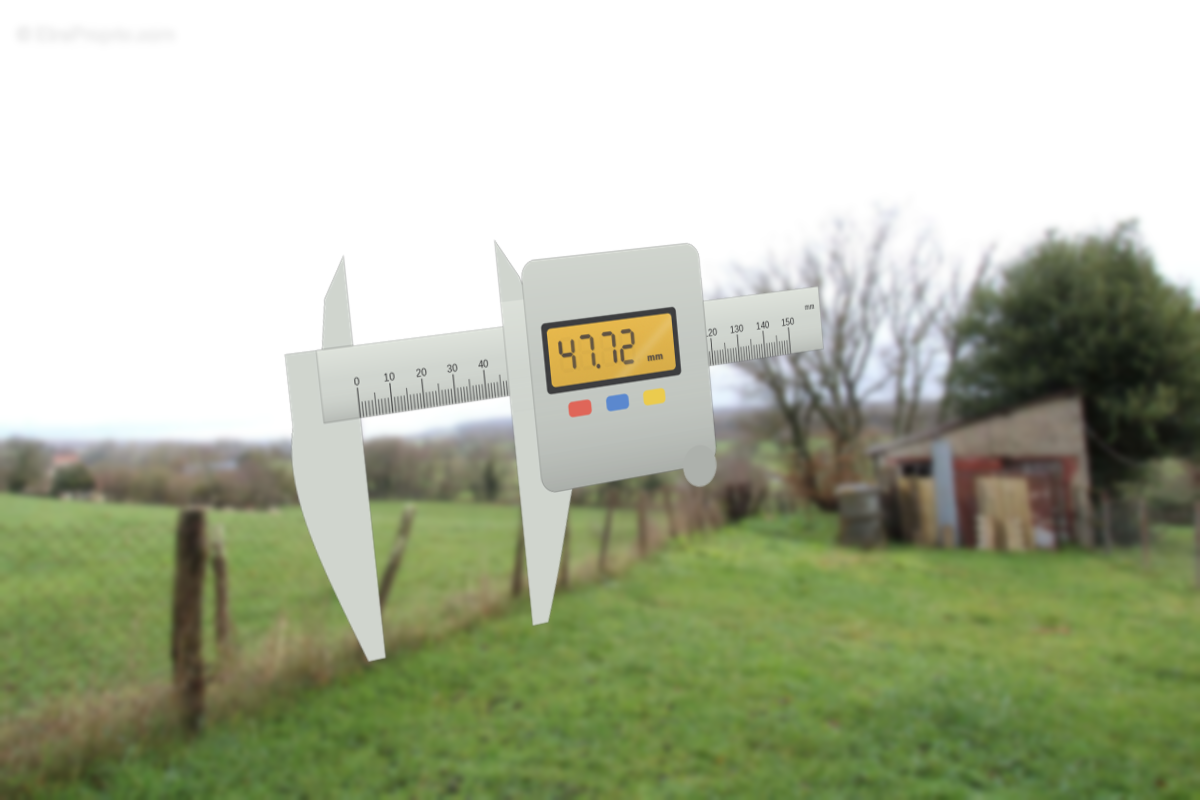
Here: 47.72 mm
